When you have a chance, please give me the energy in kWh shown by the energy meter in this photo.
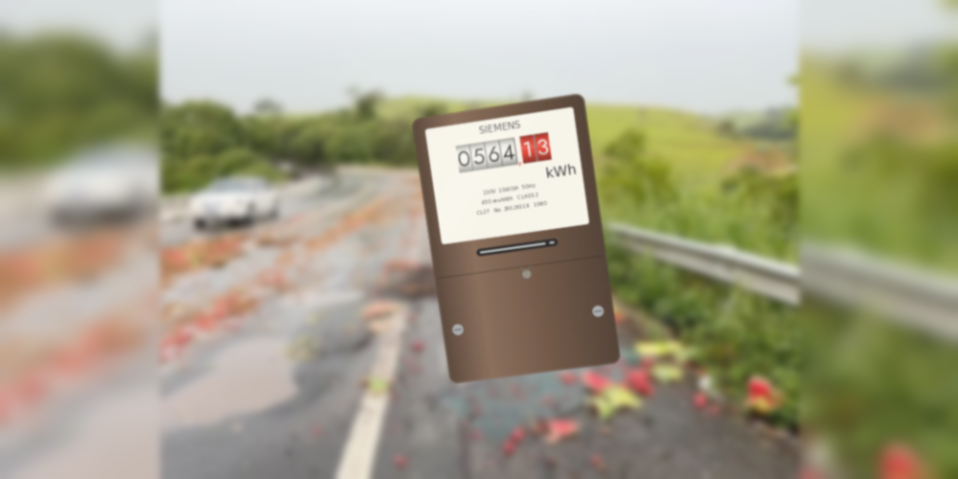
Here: 564.13 kWh
